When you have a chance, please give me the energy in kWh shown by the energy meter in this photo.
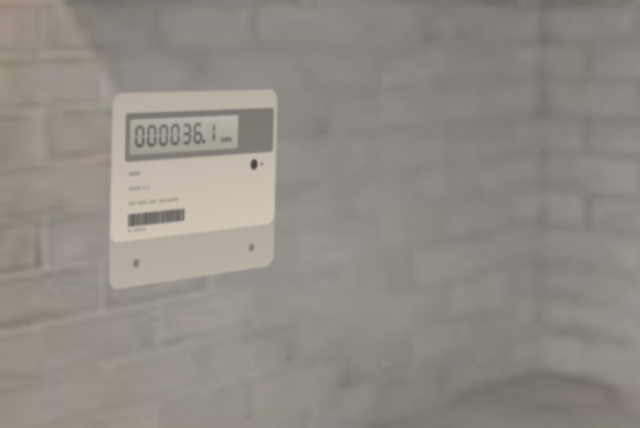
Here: 36.1 kWh
